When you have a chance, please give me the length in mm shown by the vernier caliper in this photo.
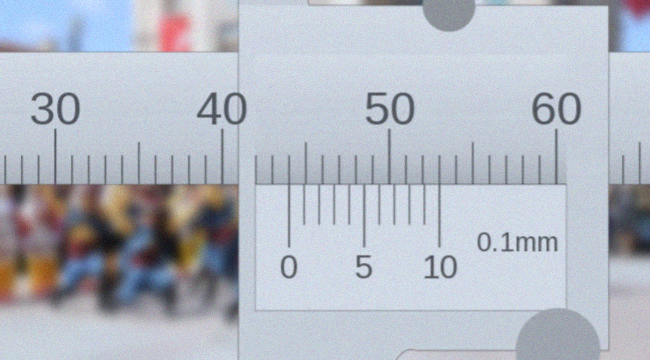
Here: 44.0 mm
